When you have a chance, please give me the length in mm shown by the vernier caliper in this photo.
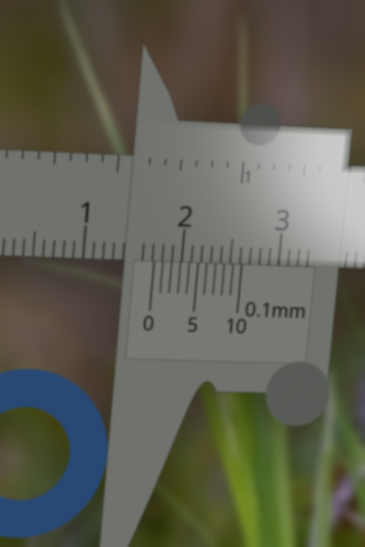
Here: 17.2 mm
